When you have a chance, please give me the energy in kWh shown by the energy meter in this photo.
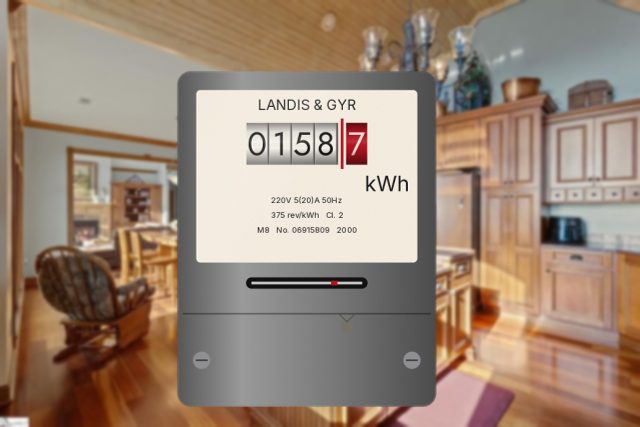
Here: 158.7 kWh
